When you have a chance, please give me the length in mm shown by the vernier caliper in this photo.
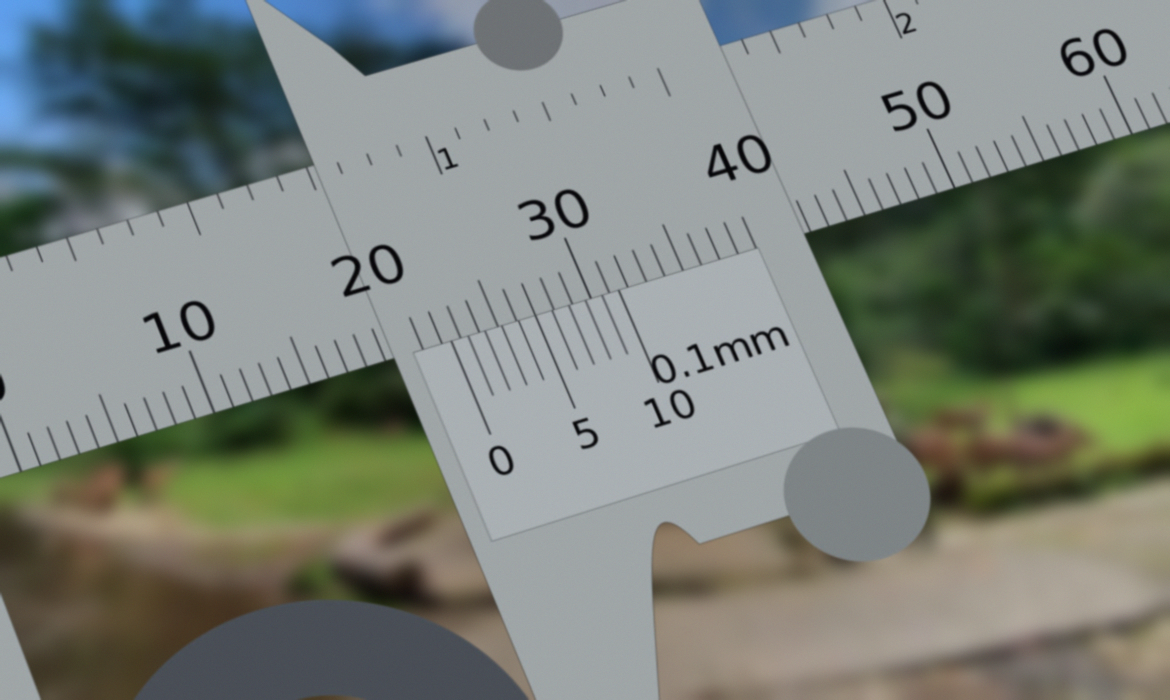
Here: 22.5 mm
